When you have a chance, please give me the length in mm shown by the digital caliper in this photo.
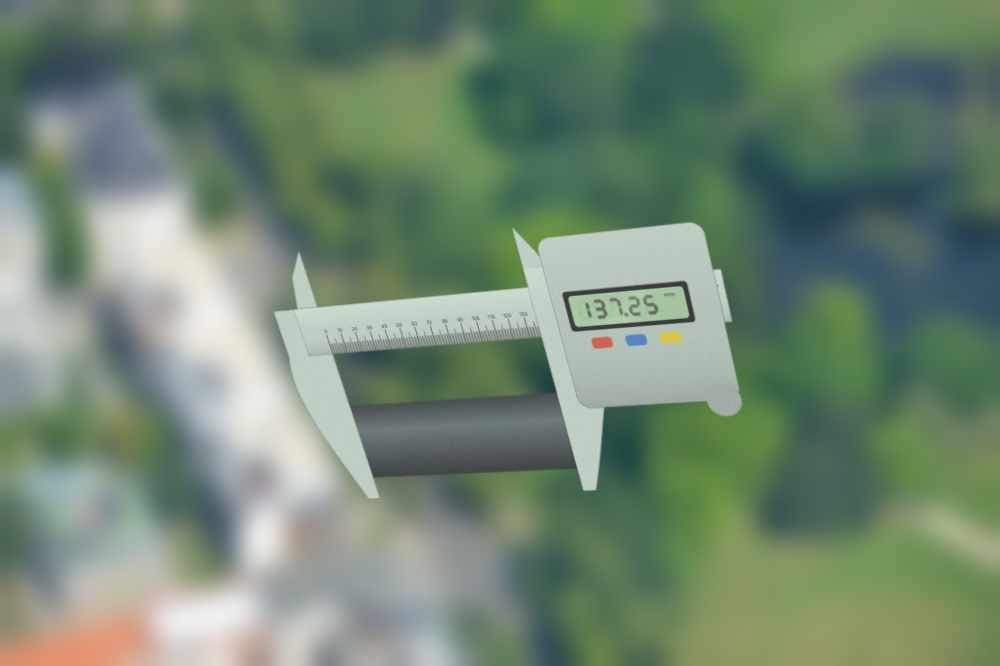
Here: 137.25 mm
